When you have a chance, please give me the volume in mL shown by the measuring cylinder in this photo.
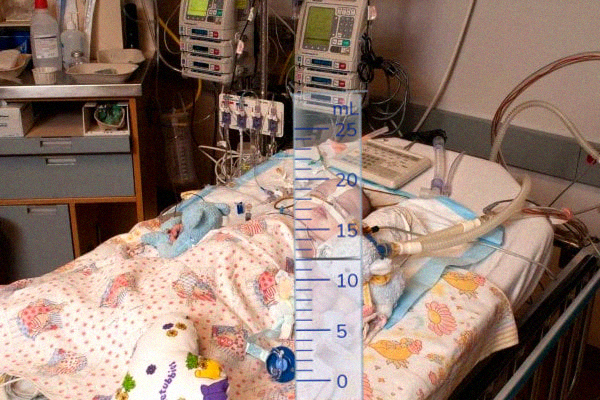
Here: 12 mL
